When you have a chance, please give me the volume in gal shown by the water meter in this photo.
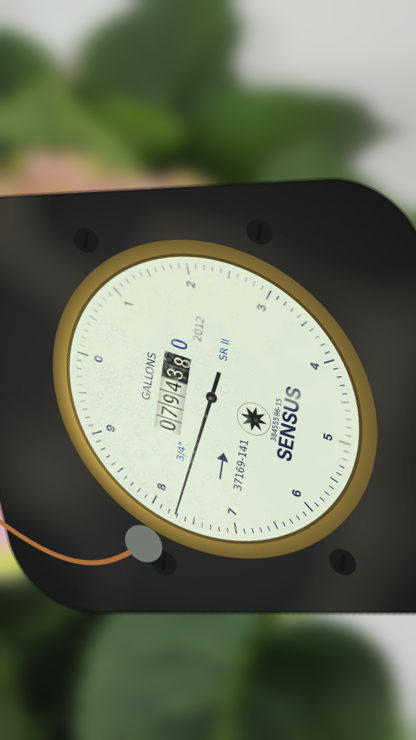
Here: 794377.7 gal
